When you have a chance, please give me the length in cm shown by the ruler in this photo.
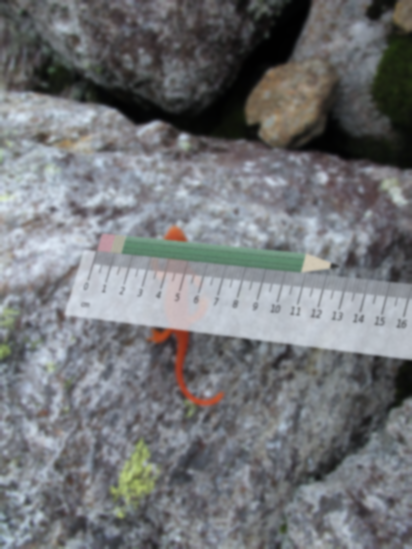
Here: 12.5 cm
